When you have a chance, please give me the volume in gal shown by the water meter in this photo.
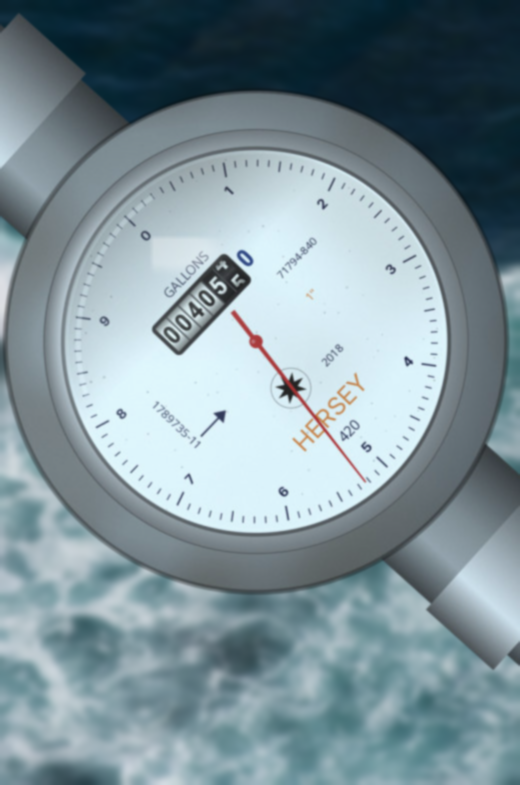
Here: 40545.2 gal
